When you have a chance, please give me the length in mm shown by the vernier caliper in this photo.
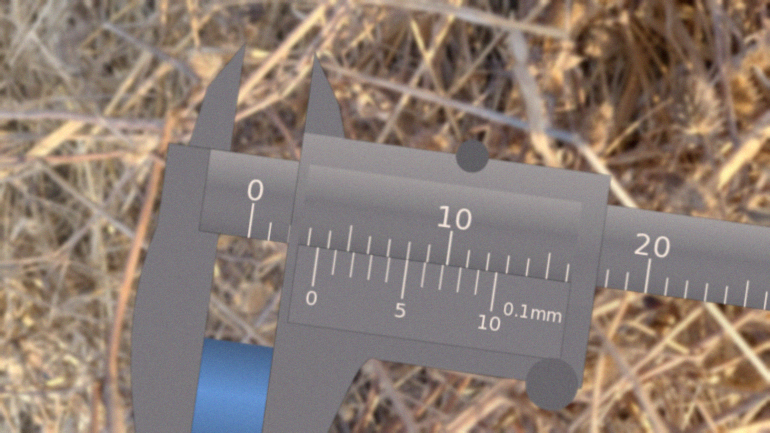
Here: 3.5 mm
